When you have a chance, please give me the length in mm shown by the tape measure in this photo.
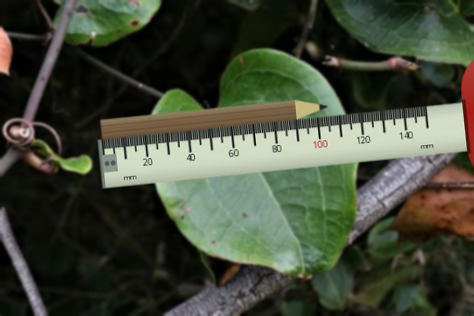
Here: 105 mm
